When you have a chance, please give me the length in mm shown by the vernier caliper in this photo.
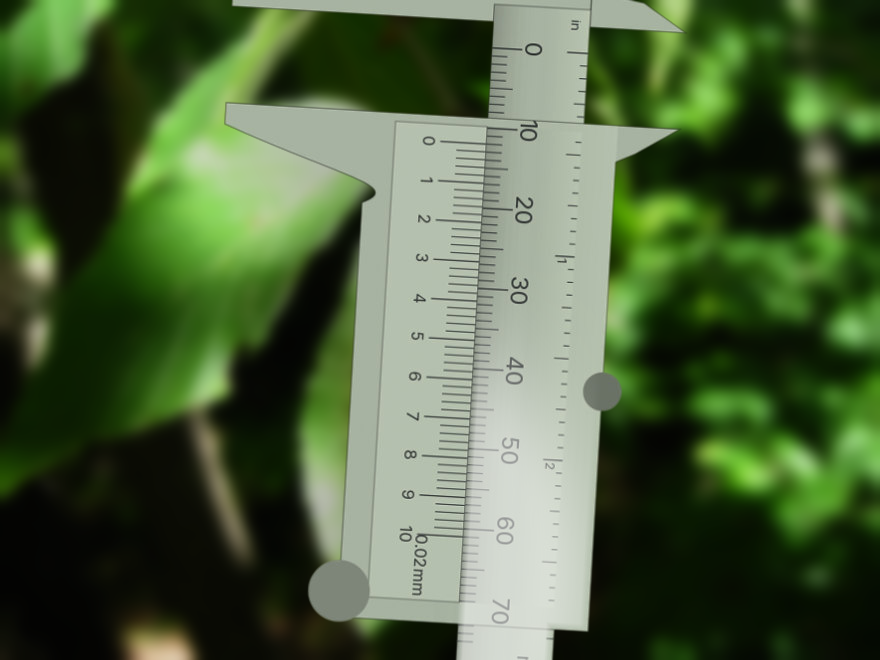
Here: 12.0 mm
